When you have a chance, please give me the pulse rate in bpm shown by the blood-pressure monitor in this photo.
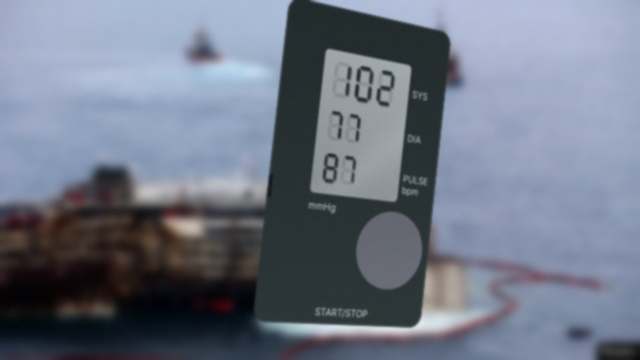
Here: 87 bpm
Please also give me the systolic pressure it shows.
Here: 102 mmHg
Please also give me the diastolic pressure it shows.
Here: 77 mmHg
